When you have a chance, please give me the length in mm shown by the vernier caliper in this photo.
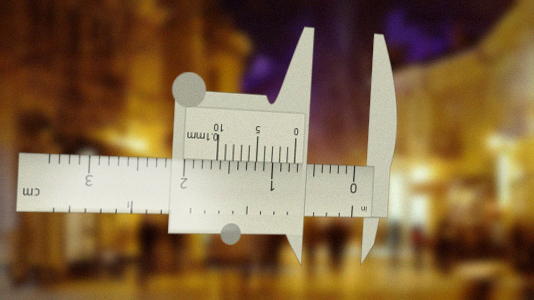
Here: 7.4 mm
